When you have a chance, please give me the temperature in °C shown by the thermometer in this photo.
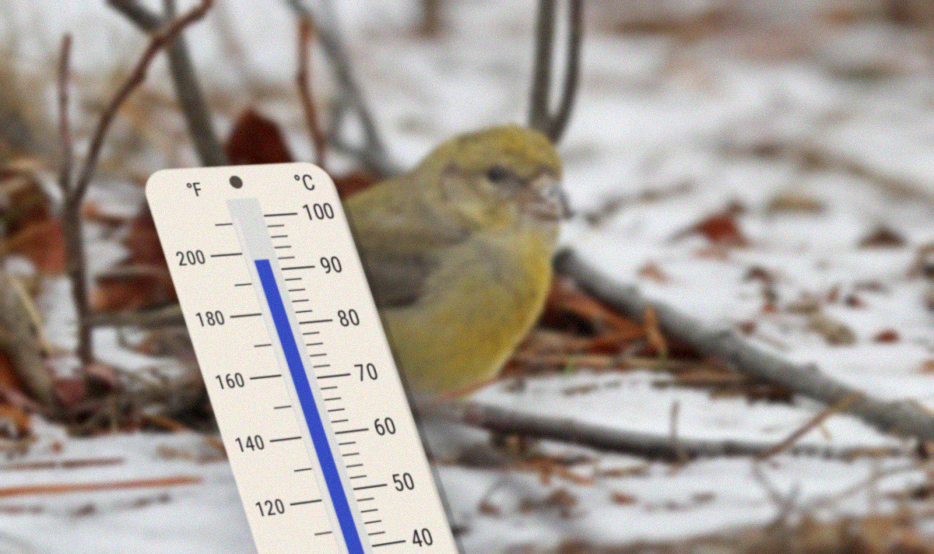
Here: 92 °C
